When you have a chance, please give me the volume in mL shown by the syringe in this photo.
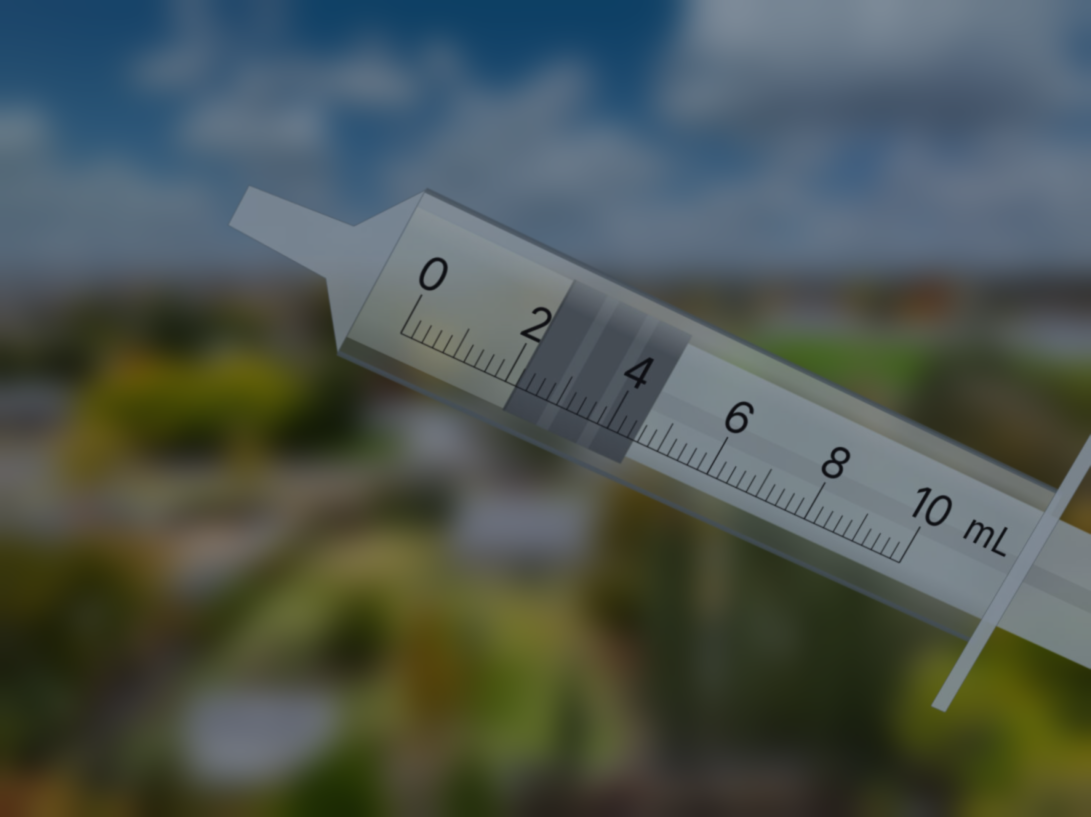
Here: 2.2 mL
